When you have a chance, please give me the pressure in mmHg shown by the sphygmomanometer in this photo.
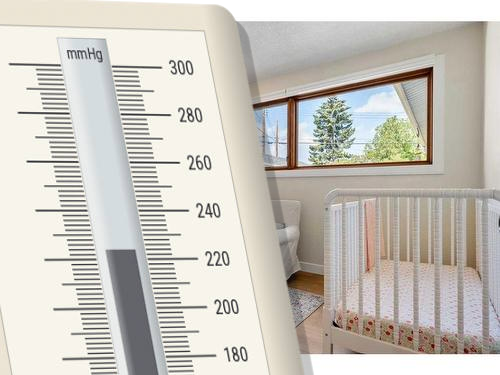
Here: 224 mmHg
